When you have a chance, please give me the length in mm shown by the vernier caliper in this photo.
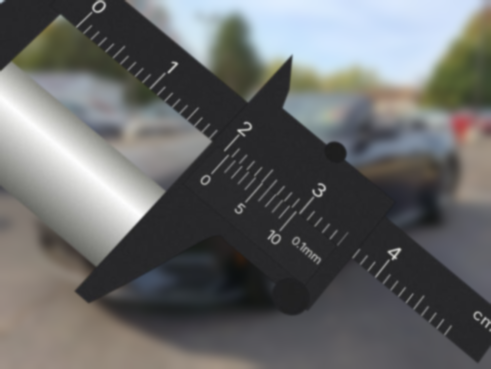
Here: 20.6 mm
